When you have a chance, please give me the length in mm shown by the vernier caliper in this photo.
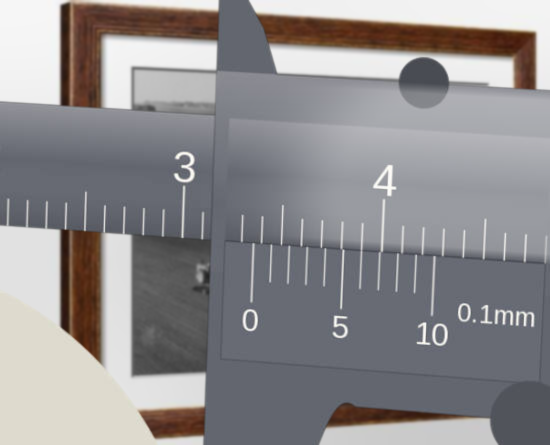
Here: 33.6 mm
